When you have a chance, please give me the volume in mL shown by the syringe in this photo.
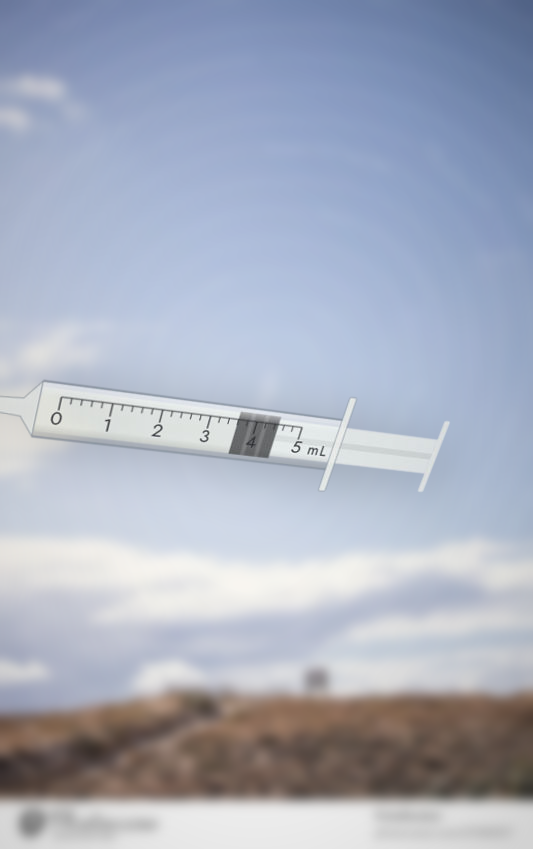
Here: 3.6 mL
